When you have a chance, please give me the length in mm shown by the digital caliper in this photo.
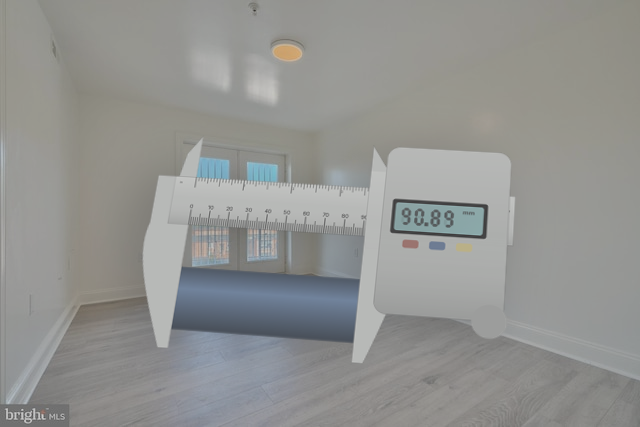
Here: 90.89 mm
